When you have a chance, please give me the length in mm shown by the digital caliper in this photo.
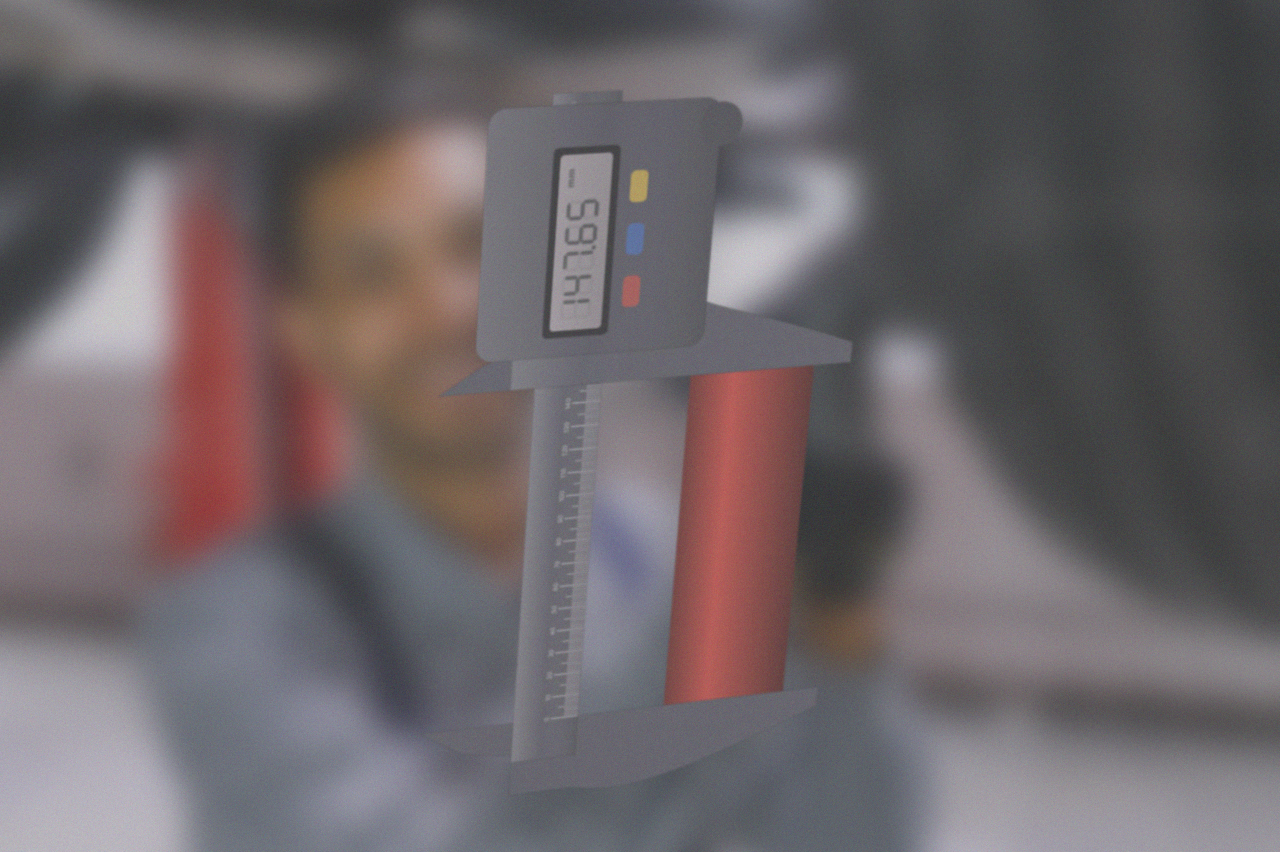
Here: 147.65 mm
